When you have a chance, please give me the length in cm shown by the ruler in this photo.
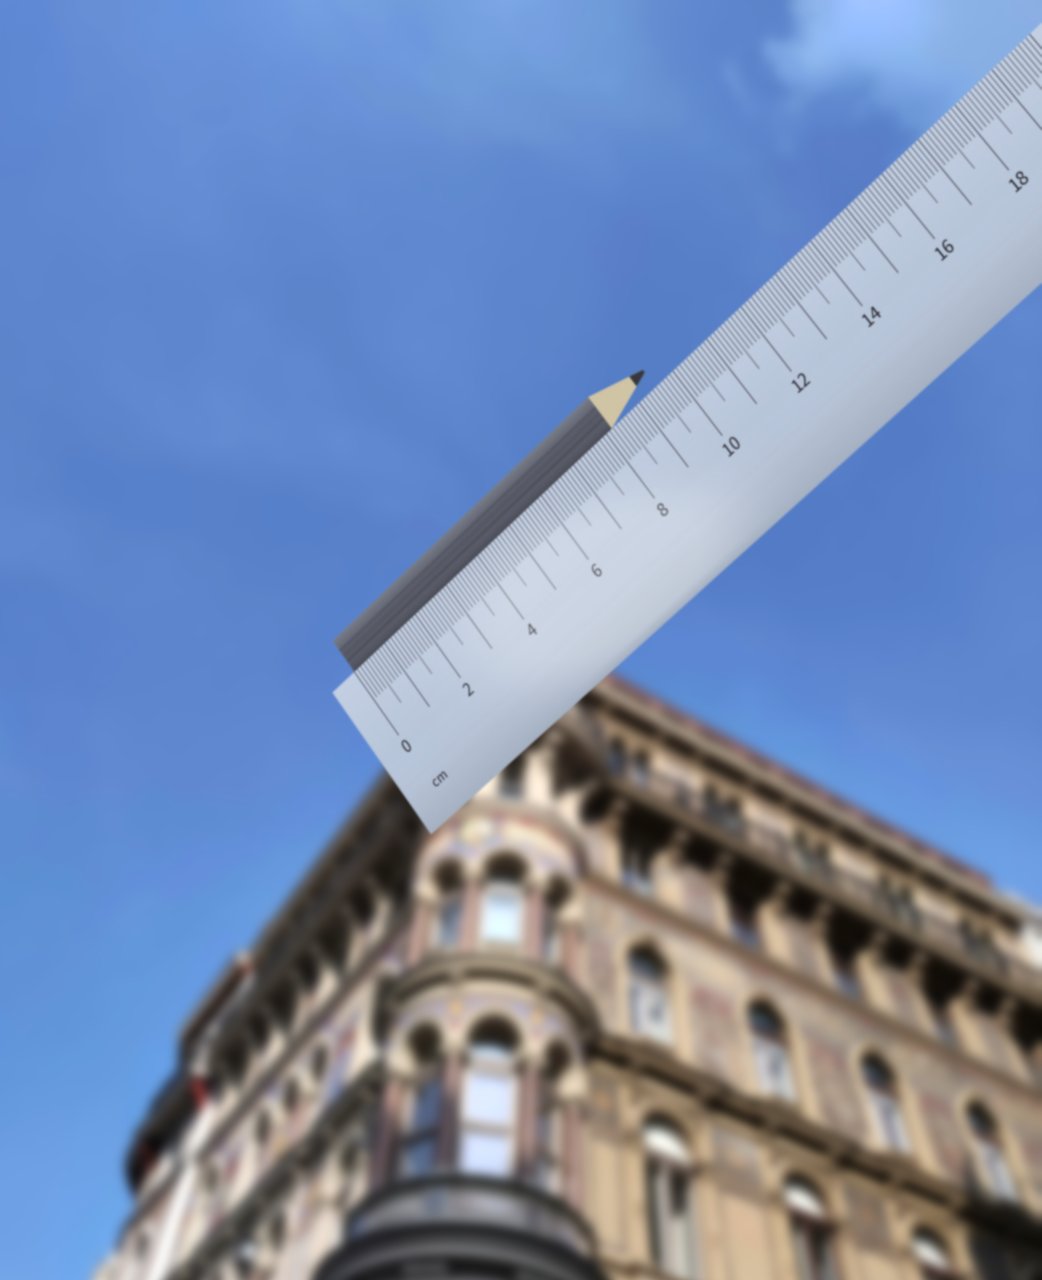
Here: 9.5 cm
